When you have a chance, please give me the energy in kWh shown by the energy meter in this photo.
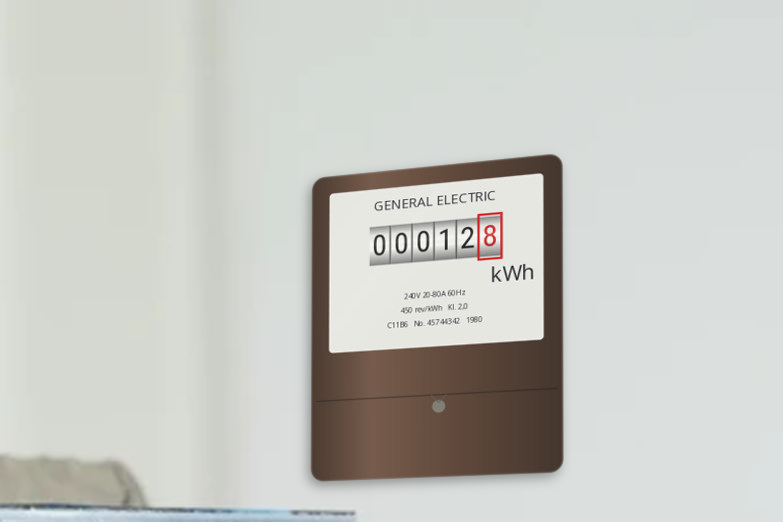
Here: 12.8 kWh
